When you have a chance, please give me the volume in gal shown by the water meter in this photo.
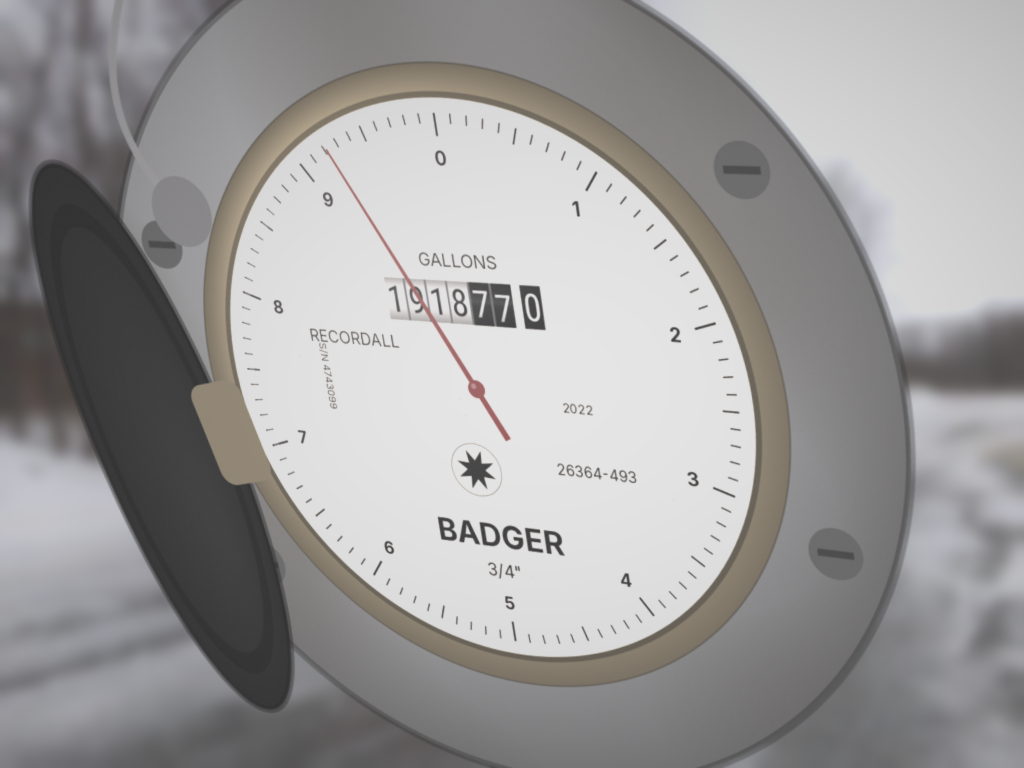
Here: 1918769.2 gal
